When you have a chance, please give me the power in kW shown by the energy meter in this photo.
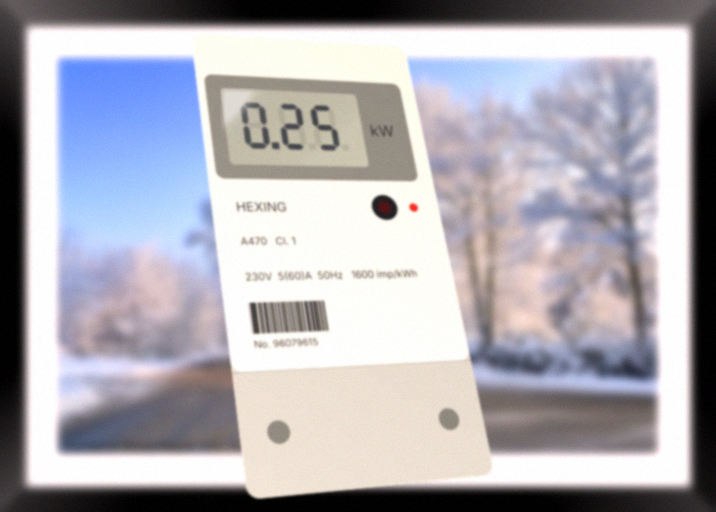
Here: 0.25 kW
